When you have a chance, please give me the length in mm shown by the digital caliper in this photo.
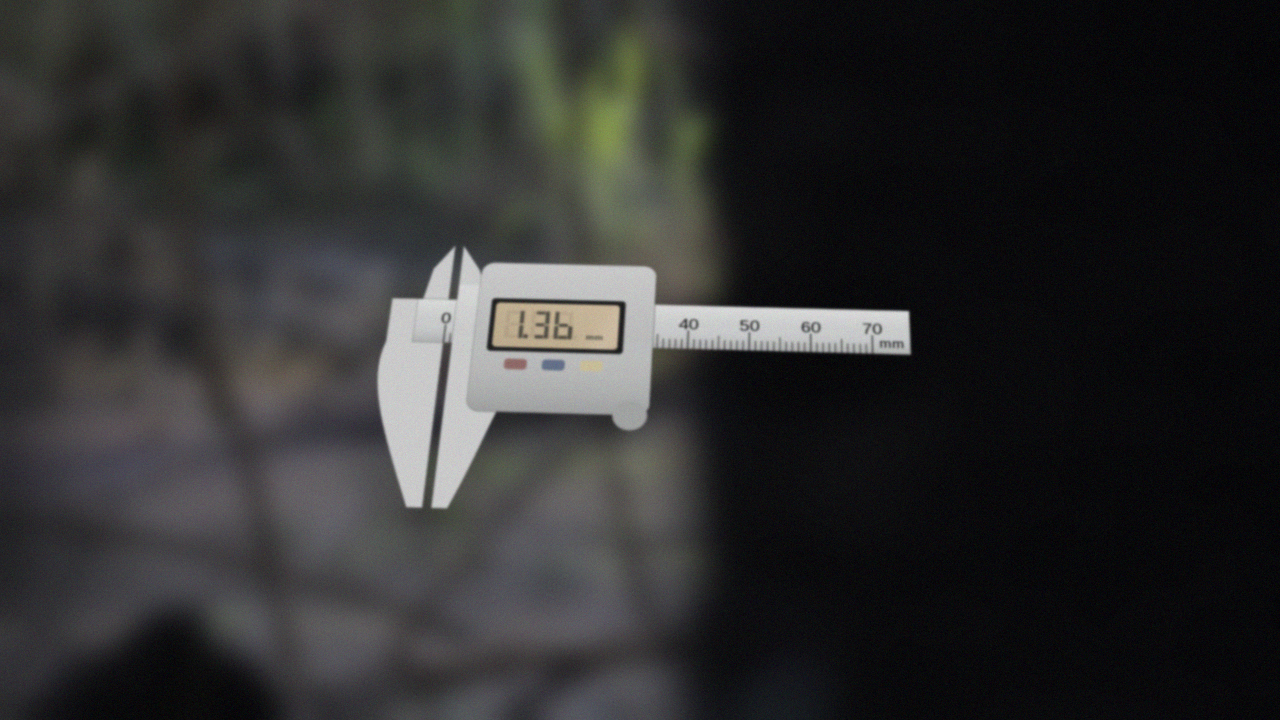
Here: 1.36 mm
